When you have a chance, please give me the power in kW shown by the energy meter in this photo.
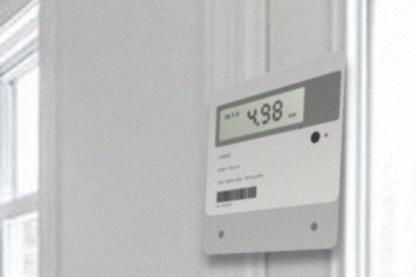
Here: 4.98 kW
